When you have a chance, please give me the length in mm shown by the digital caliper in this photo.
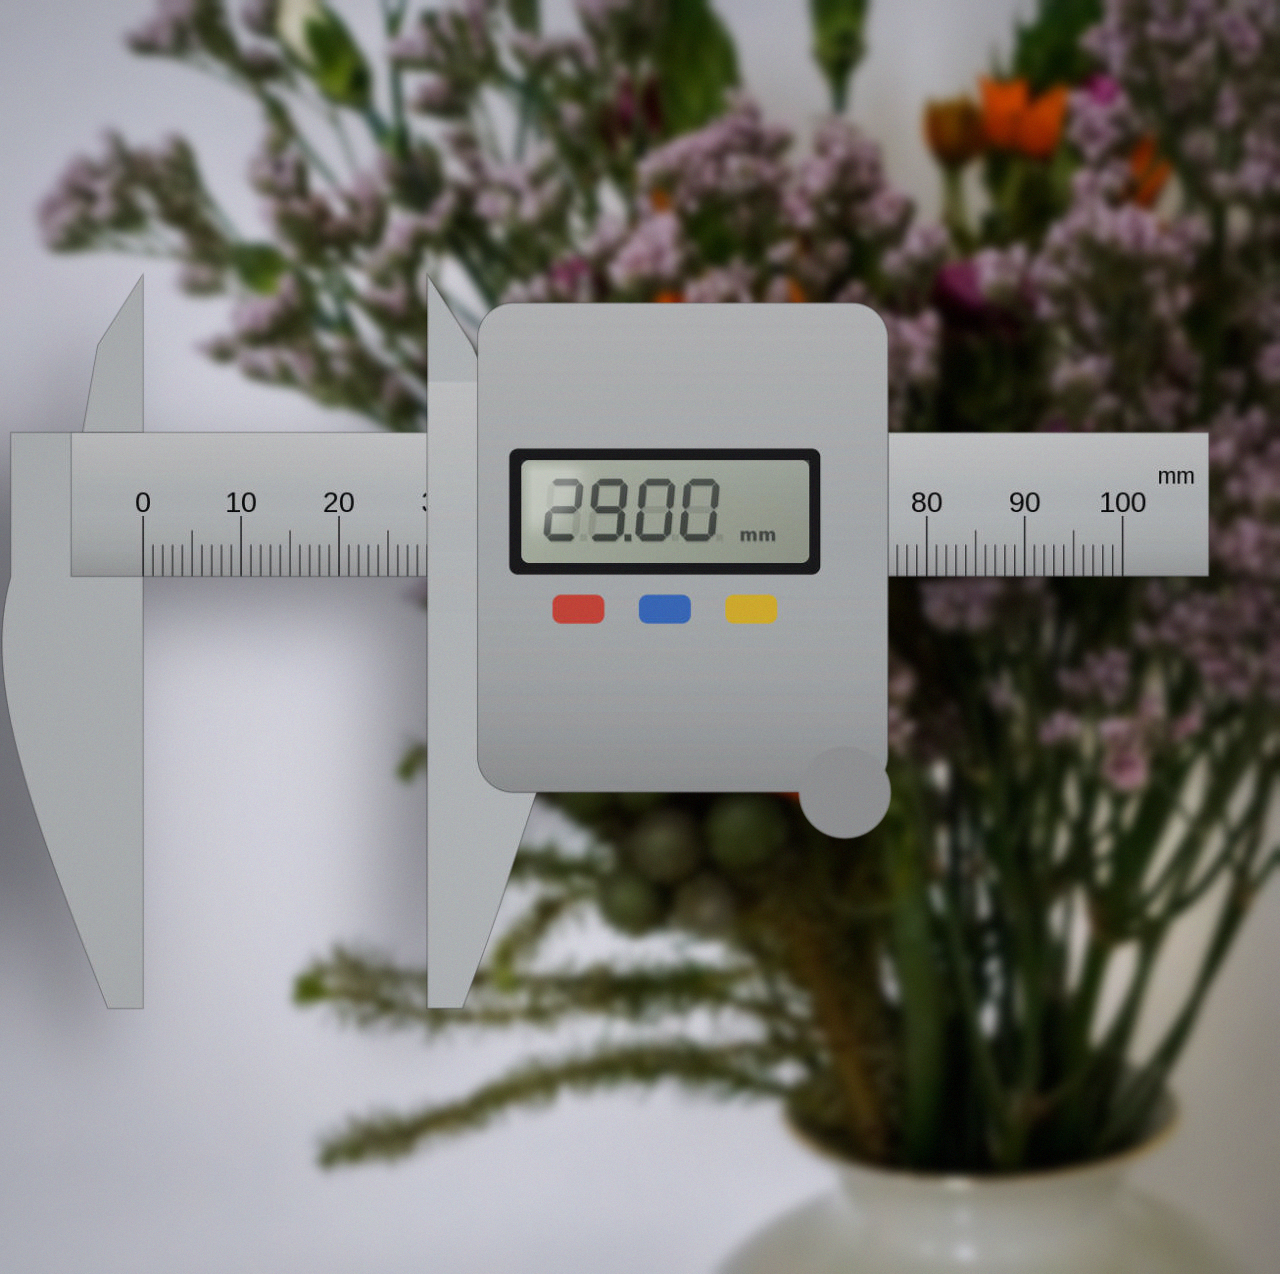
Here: 29.00 mm
